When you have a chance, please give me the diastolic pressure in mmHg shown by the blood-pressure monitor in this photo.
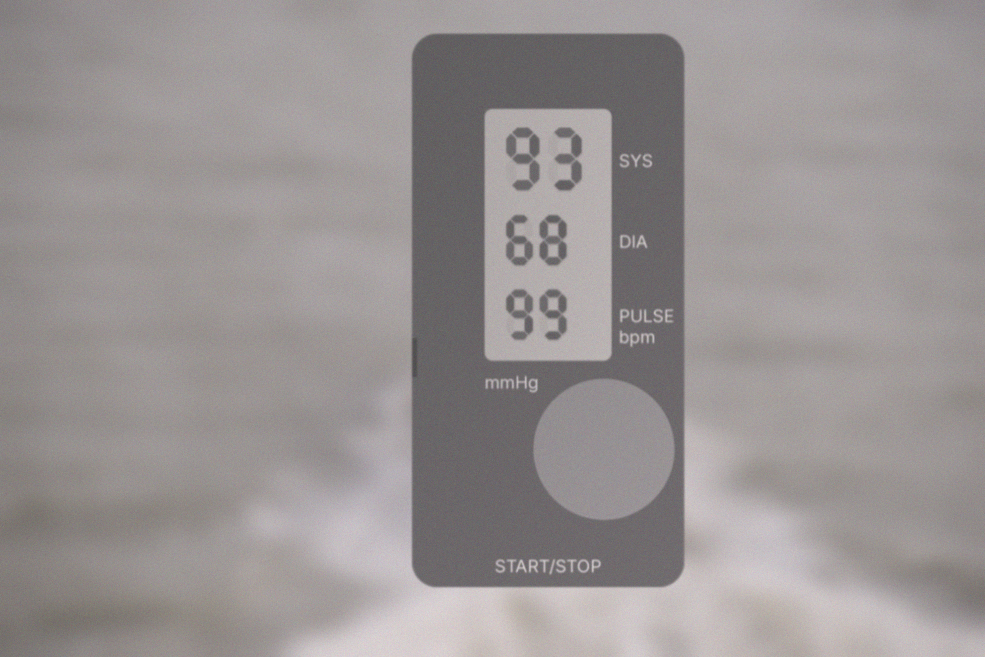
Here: 68 mmHg
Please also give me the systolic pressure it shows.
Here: 93 mmHg
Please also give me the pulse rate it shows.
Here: 99 bpm
